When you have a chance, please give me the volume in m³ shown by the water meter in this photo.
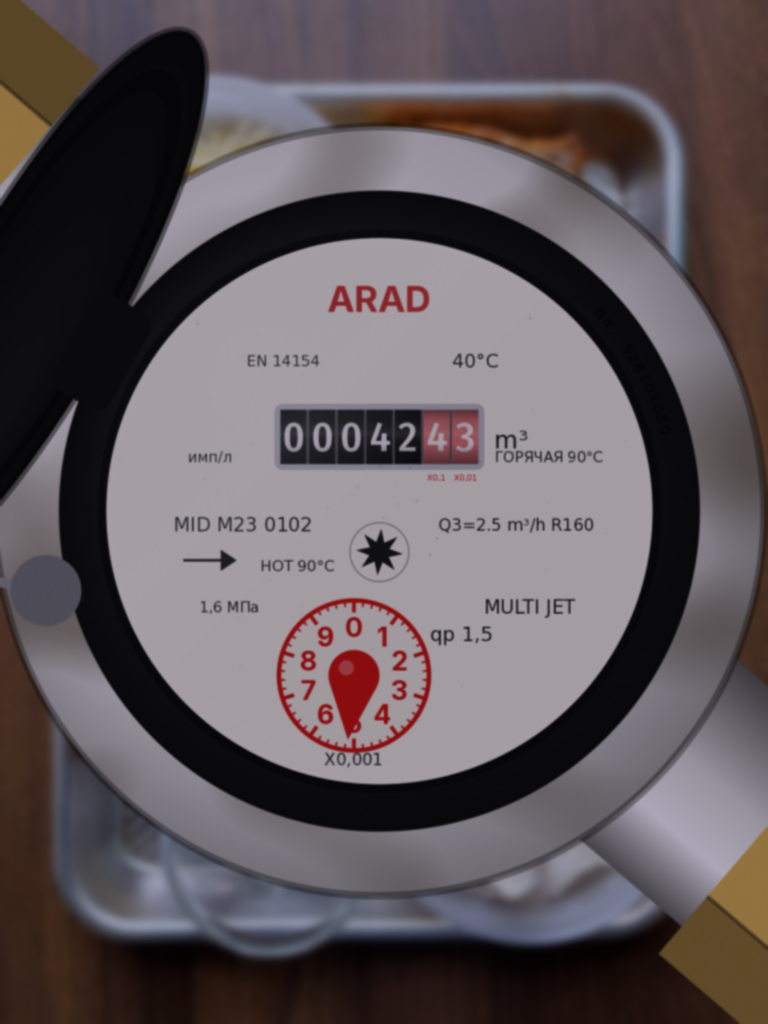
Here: 42.435 m³
